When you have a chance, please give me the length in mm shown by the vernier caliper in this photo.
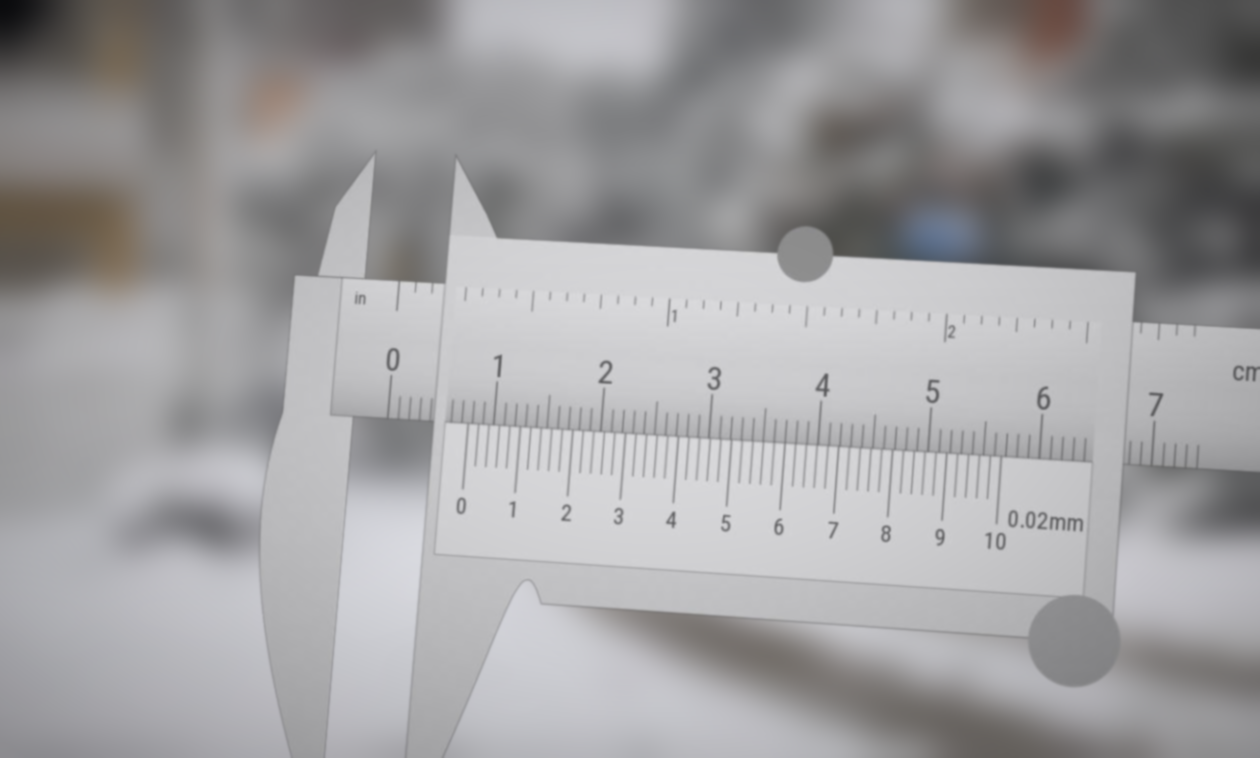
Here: 7.6 mm
